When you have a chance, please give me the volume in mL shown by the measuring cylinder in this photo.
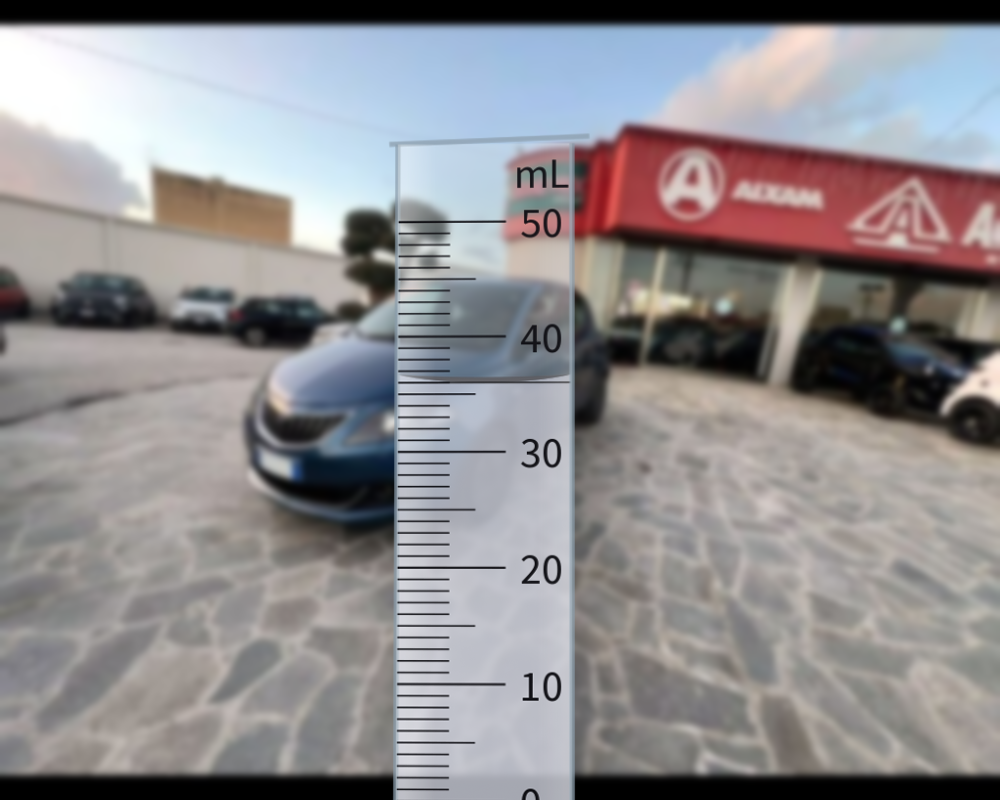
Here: 36 mL
